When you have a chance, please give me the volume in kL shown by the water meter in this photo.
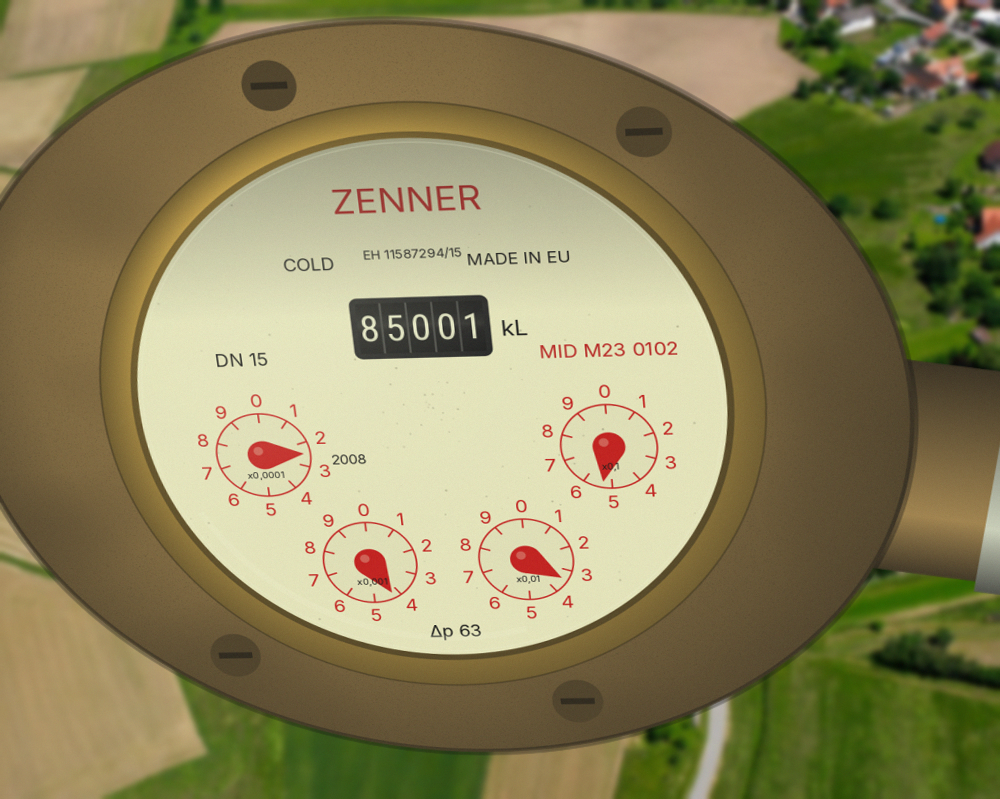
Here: 85001.5342 kL
